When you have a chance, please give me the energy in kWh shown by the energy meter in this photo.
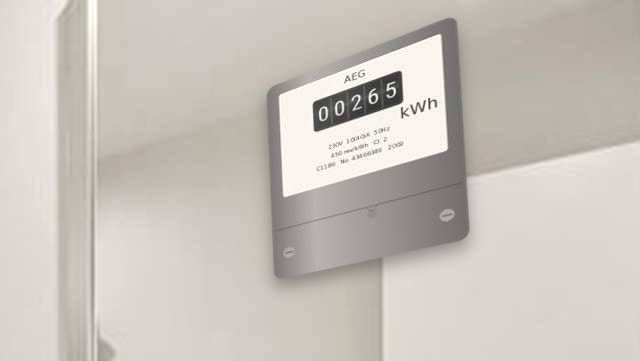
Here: 265 kWh
